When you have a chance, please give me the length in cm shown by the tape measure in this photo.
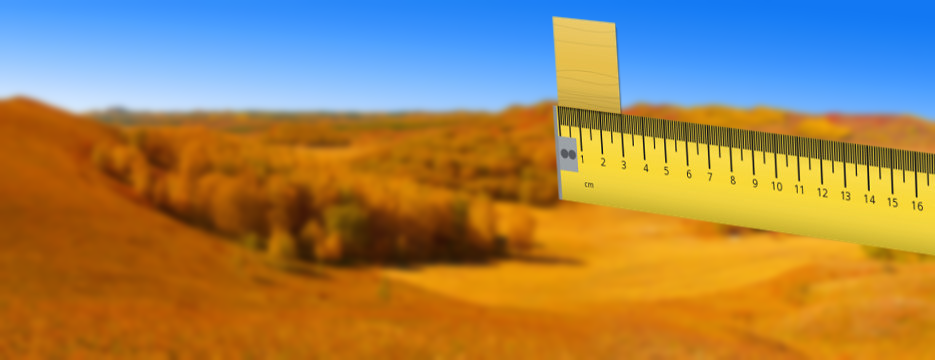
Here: 3 cm
